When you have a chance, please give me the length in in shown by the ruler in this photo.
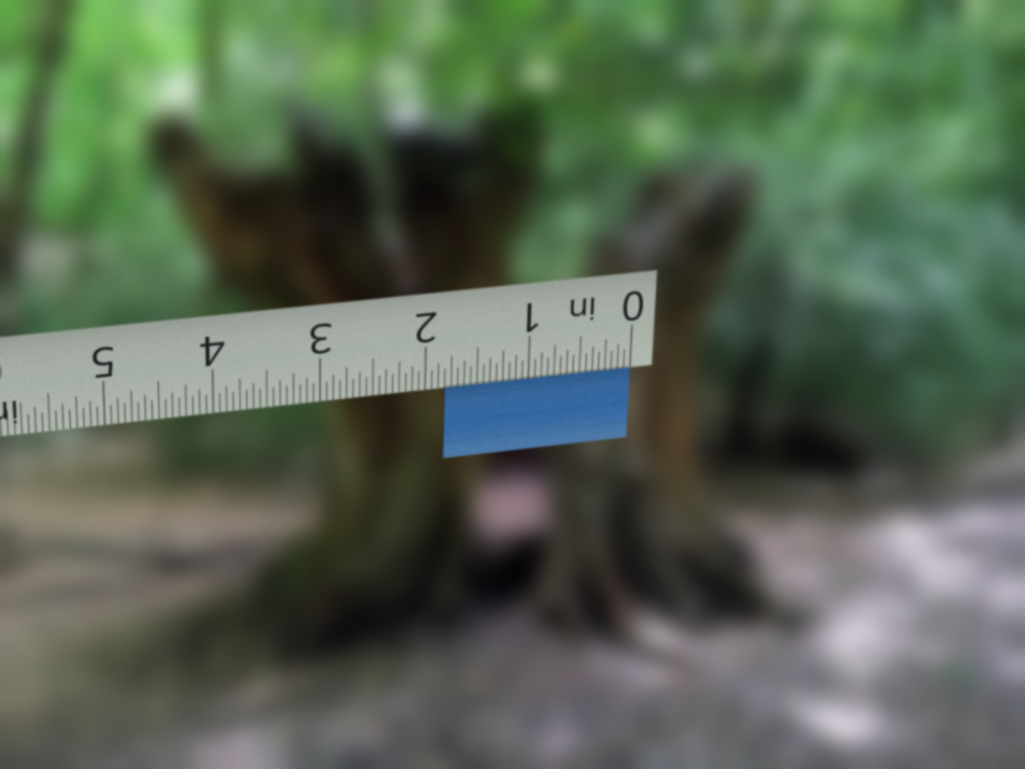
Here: 1.8125 in
